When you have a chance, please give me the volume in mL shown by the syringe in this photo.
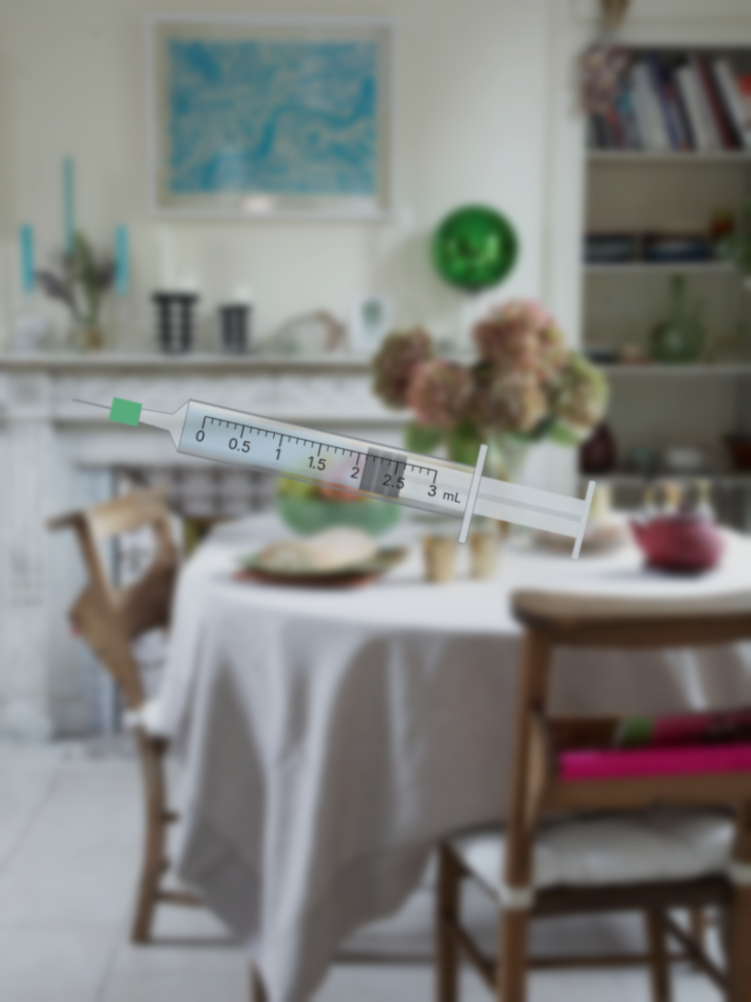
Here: 2.1 mL
